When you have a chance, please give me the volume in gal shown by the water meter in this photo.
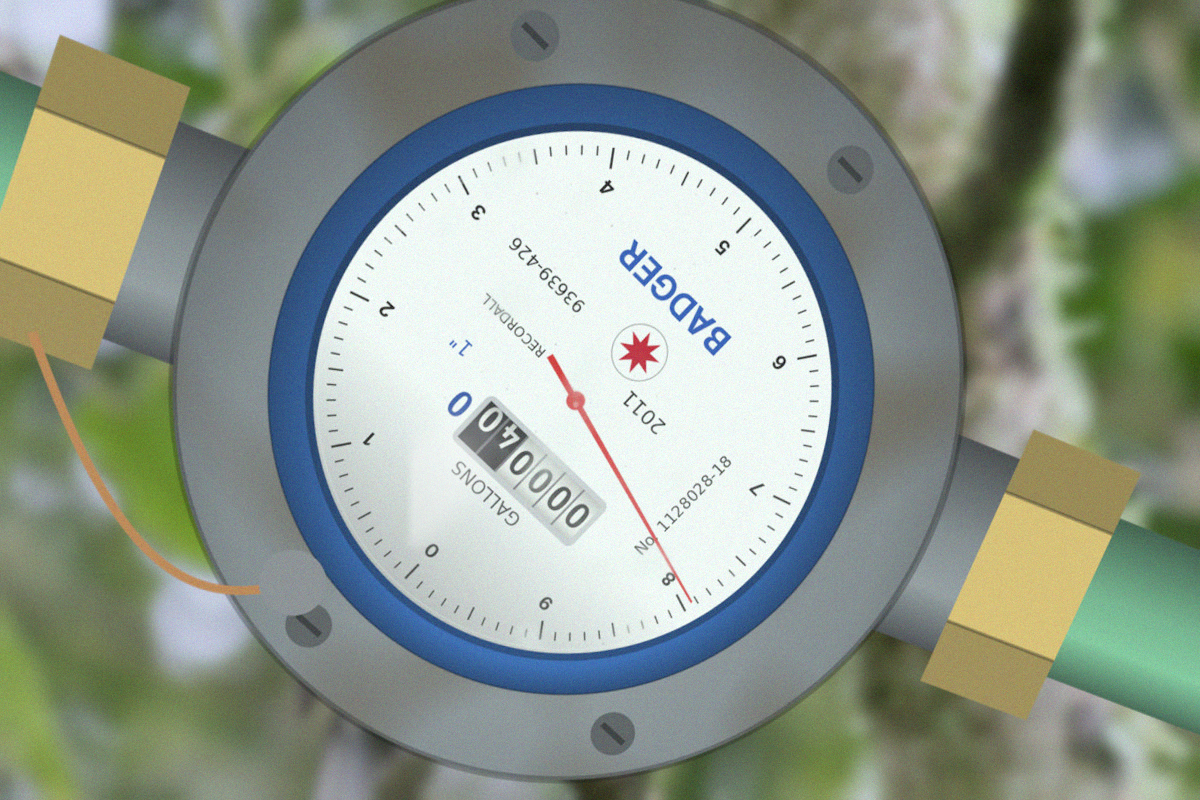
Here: 397.9 gal
